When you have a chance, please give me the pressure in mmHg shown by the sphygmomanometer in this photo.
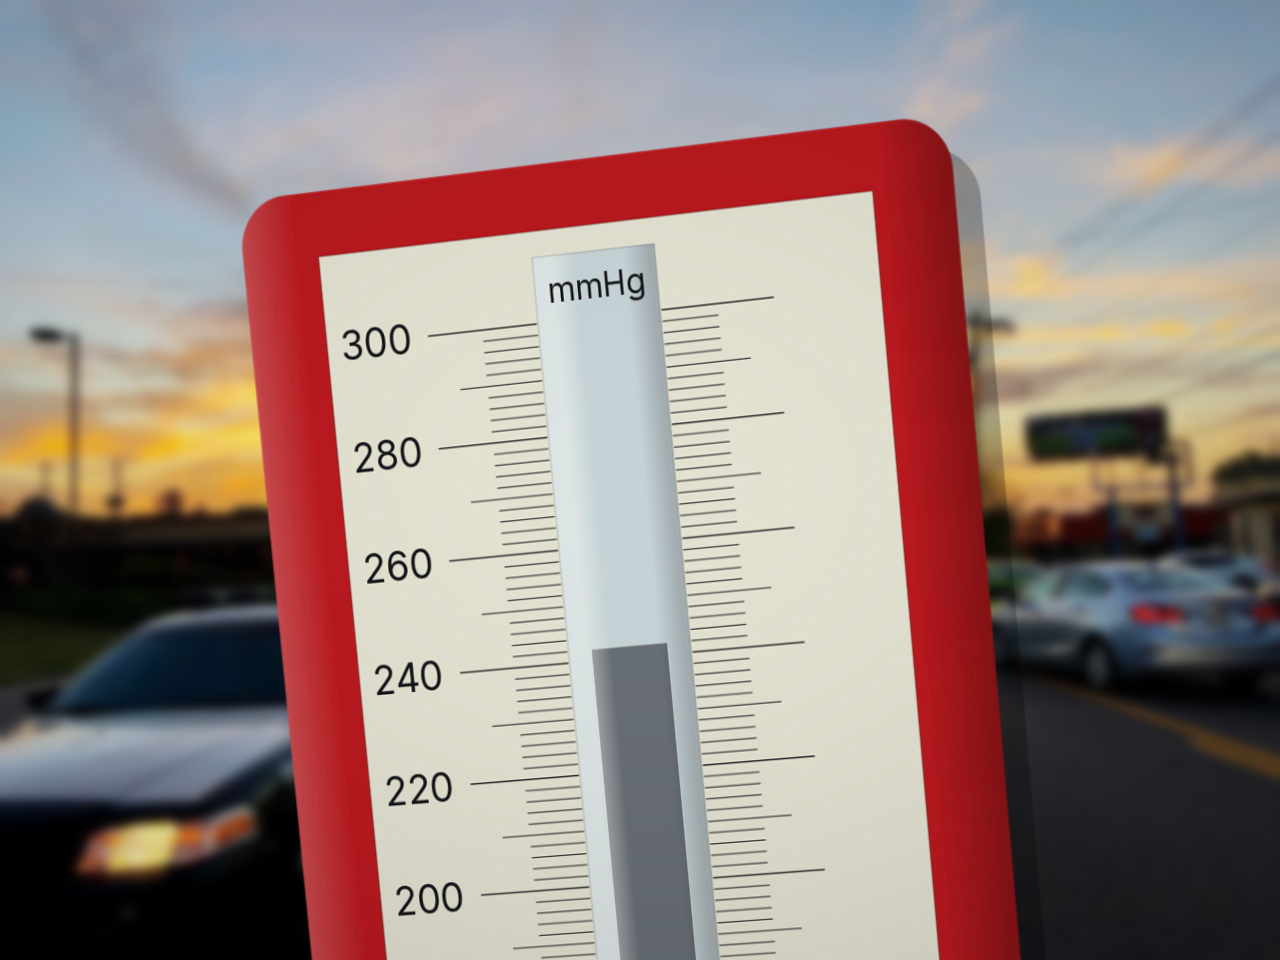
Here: 242 mmHg
